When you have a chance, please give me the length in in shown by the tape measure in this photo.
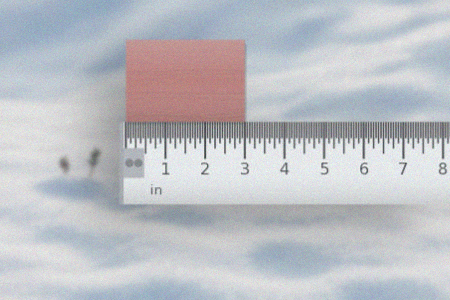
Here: 3 in
